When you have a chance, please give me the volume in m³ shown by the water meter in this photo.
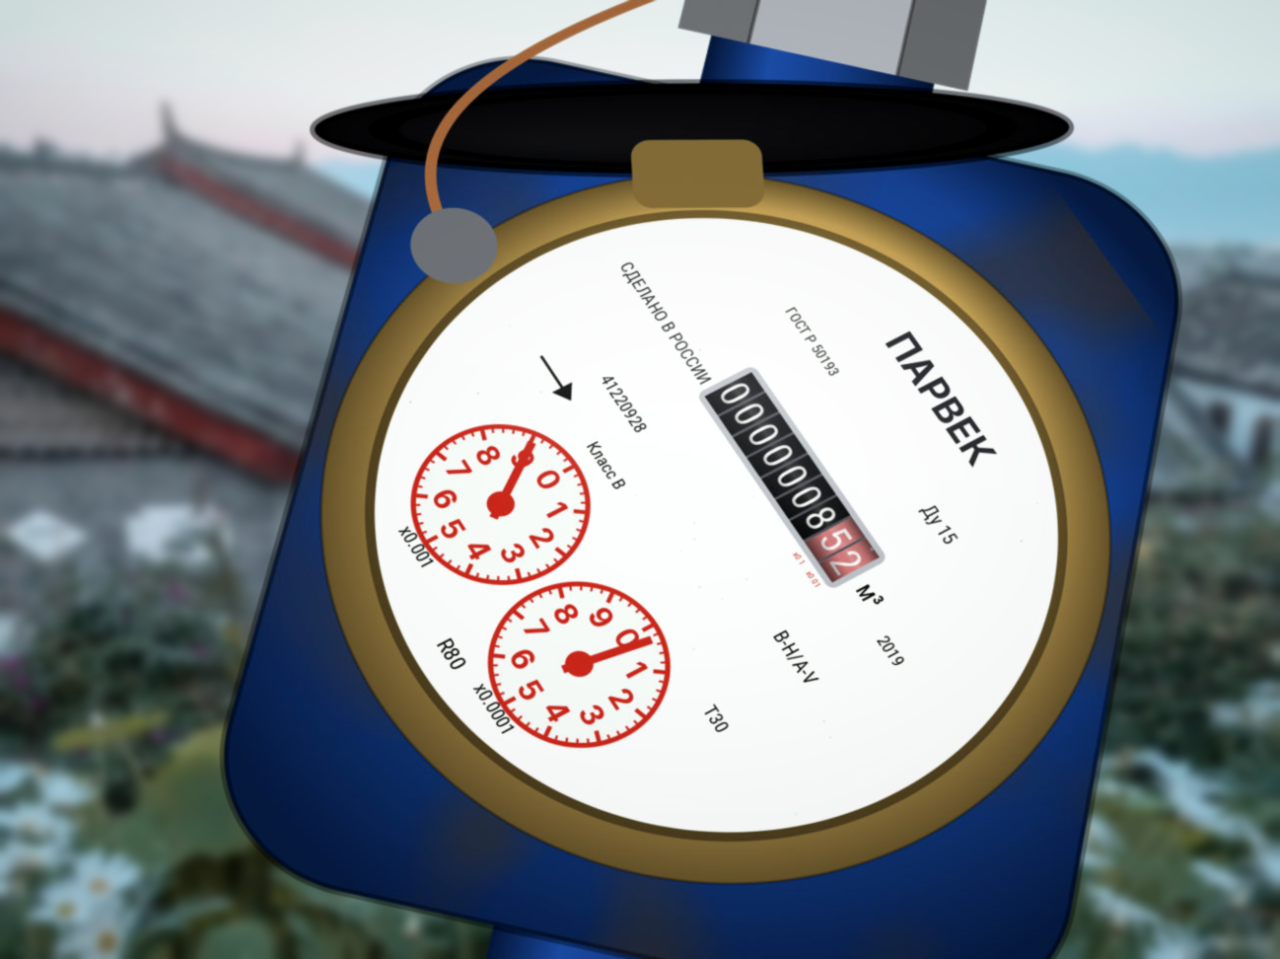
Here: 8.5190 m³
